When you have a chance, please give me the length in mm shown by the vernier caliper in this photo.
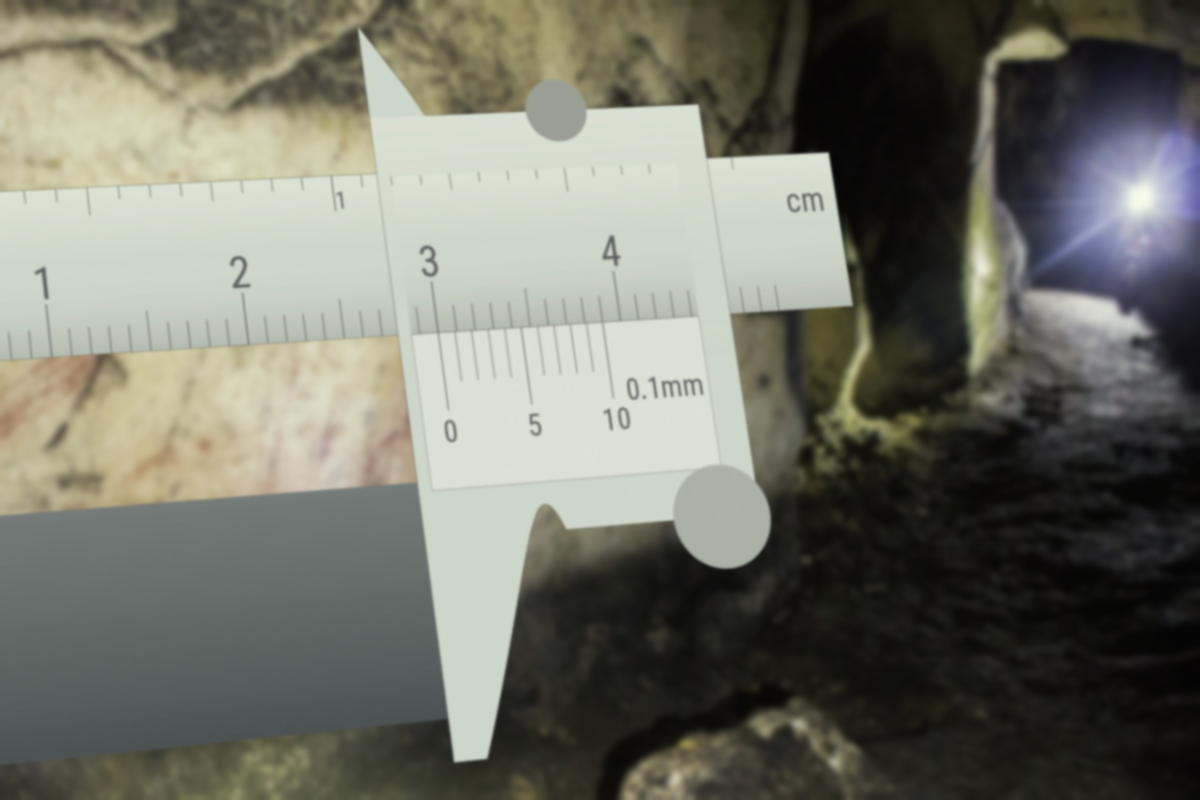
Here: 30.0 mm
